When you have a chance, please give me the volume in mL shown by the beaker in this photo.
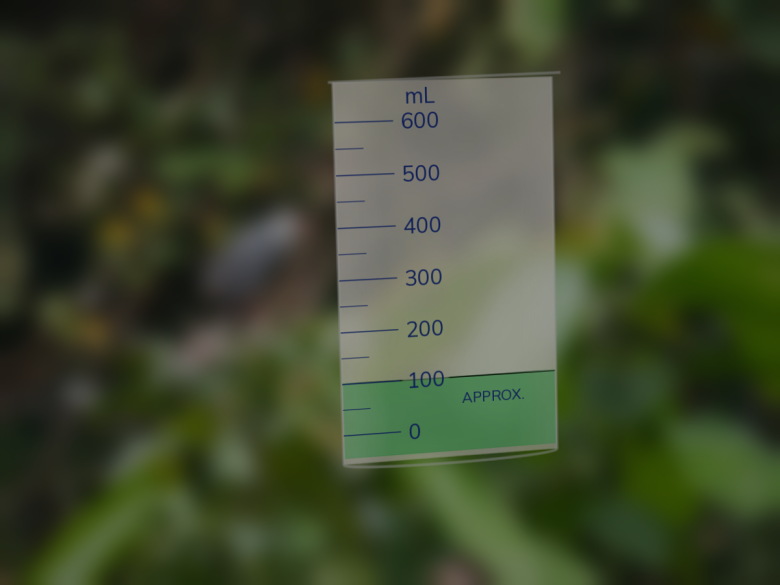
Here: 100 mL
